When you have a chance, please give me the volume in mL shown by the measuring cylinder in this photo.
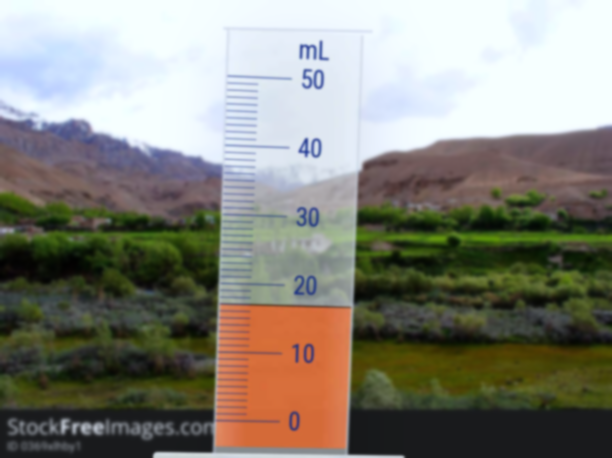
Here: 17 mL
